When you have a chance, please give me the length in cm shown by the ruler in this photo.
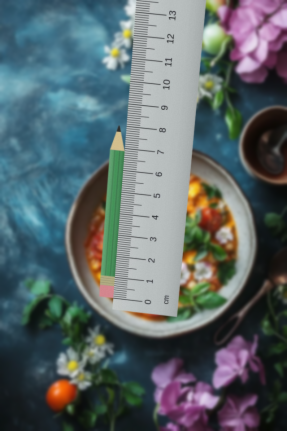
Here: 8 cm
